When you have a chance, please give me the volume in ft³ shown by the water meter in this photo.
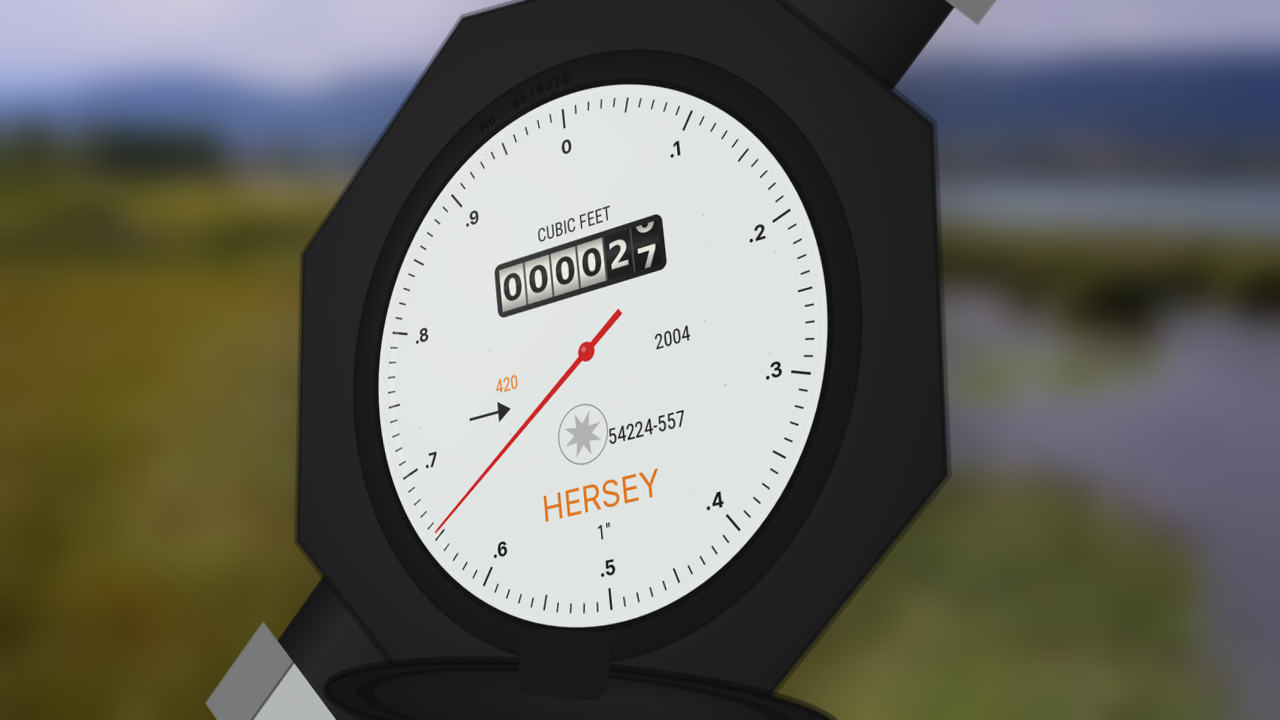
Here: 26.65 ft³
